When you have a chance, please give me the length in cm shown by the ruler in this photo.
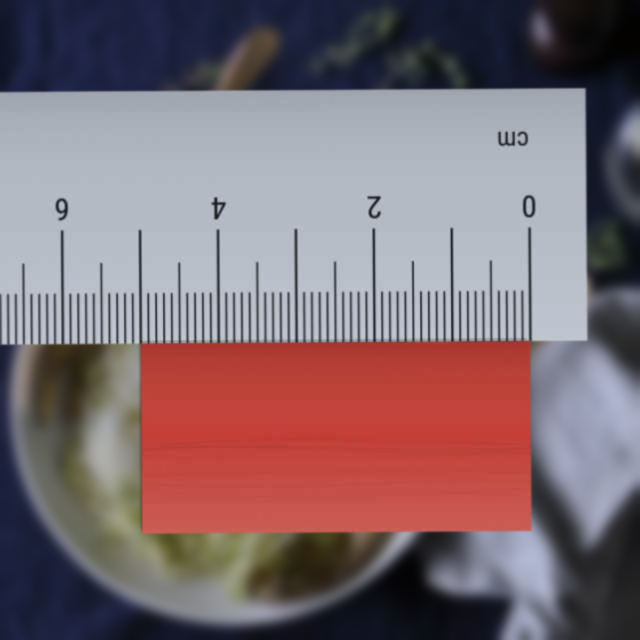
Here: 5 cm
